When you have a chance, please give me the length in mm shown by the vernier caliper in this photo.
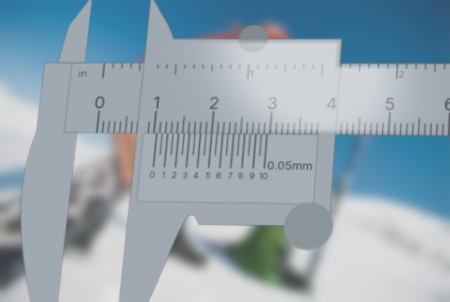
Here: 10.5 mm
